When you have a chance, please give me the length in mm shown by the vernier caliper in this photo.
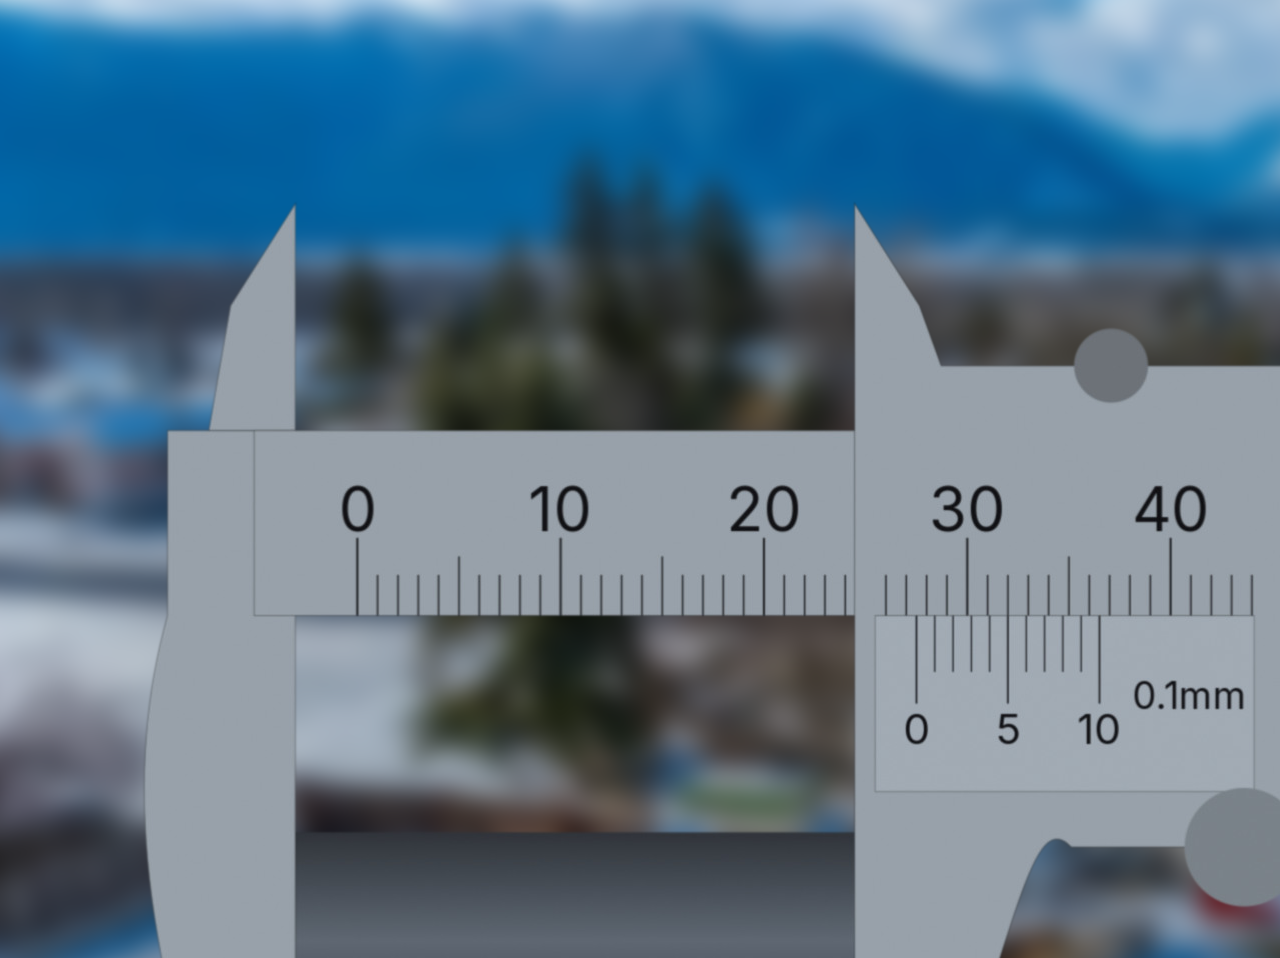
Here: 27.5 mm
